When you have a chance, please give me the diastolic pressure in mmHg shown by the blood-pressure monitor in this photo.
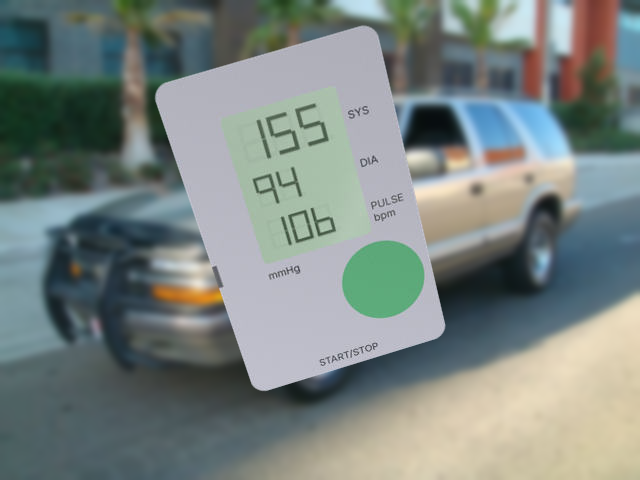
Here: 94 mmHg
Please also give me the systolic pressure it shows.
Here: 155 mmHg
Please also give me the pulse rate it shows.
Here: 106 bpm
